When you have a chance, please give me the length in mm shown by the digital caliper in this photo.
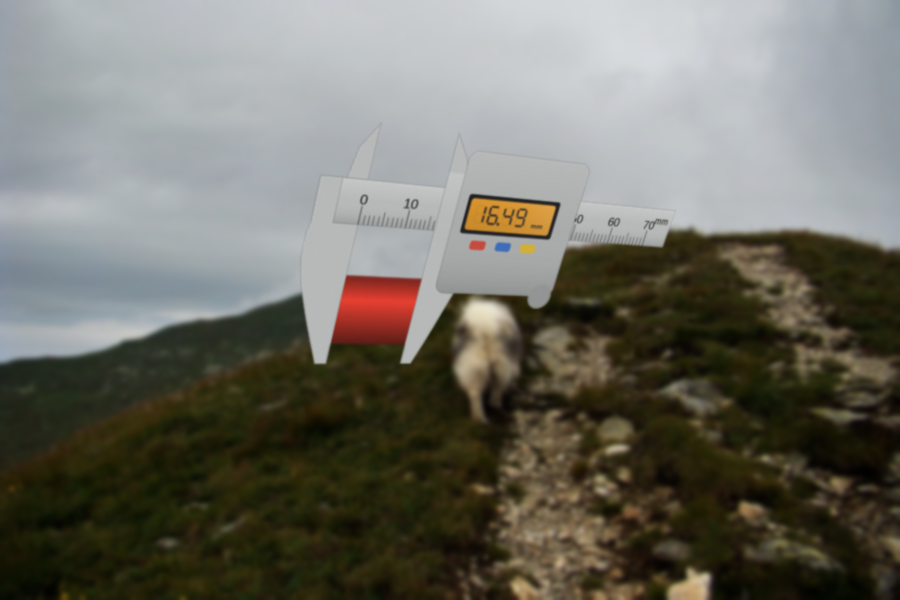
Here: 16.49 mm
